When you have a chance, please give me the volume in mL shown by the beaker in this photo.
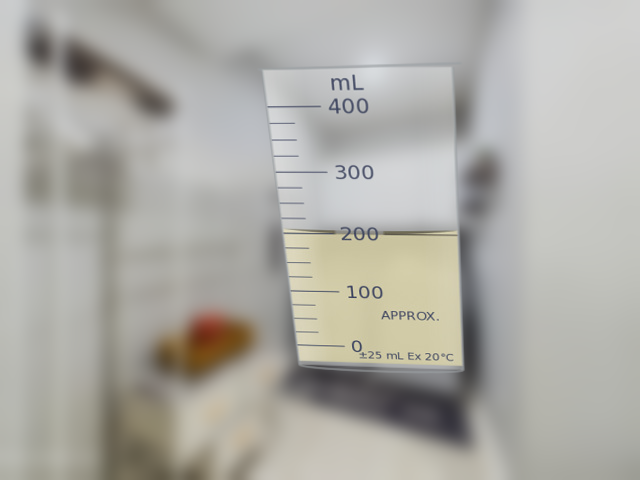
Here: 200 mL
